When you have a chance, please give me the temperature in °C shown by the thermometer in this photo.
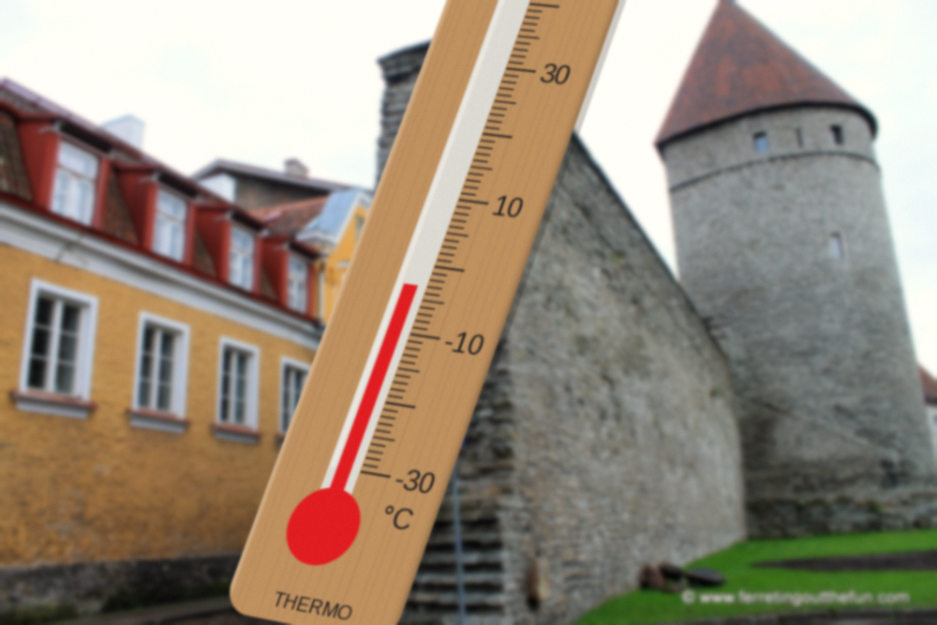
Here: -3 °C
